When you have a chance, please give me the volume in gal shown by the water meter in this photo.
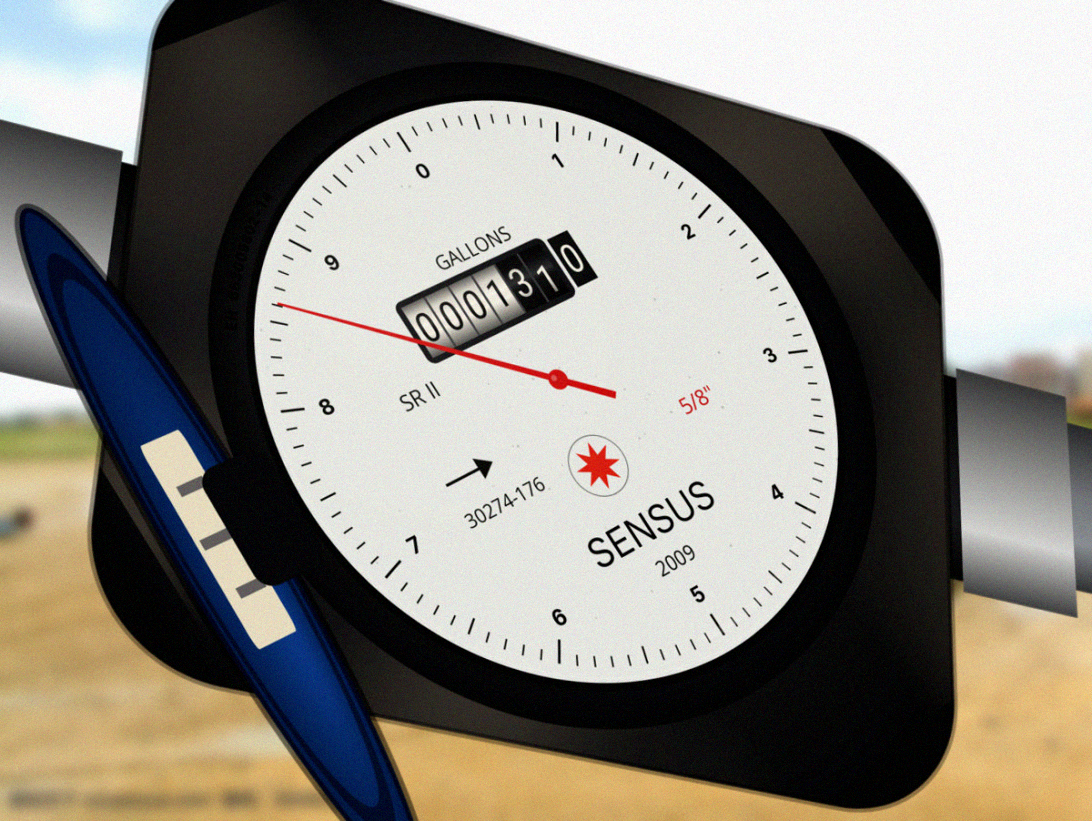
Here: 1308.6 gal
